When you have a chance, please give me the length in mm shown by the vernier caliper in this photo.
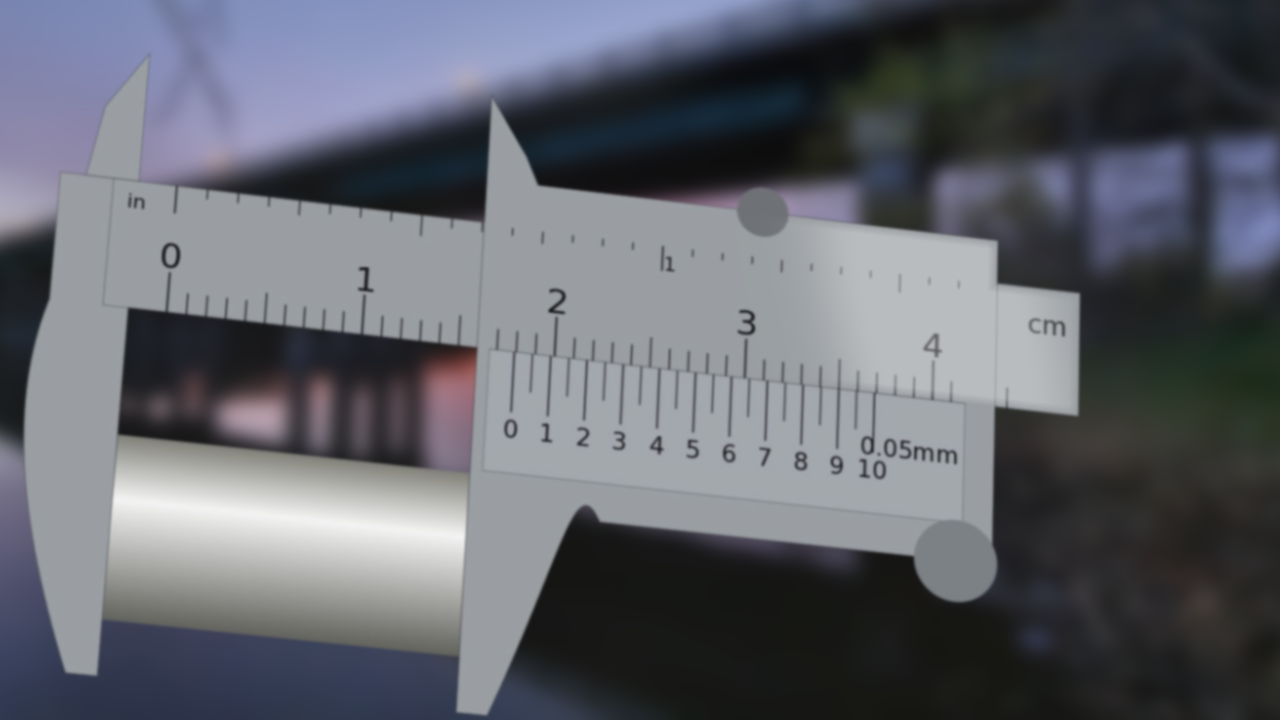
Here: 17.9 mm
